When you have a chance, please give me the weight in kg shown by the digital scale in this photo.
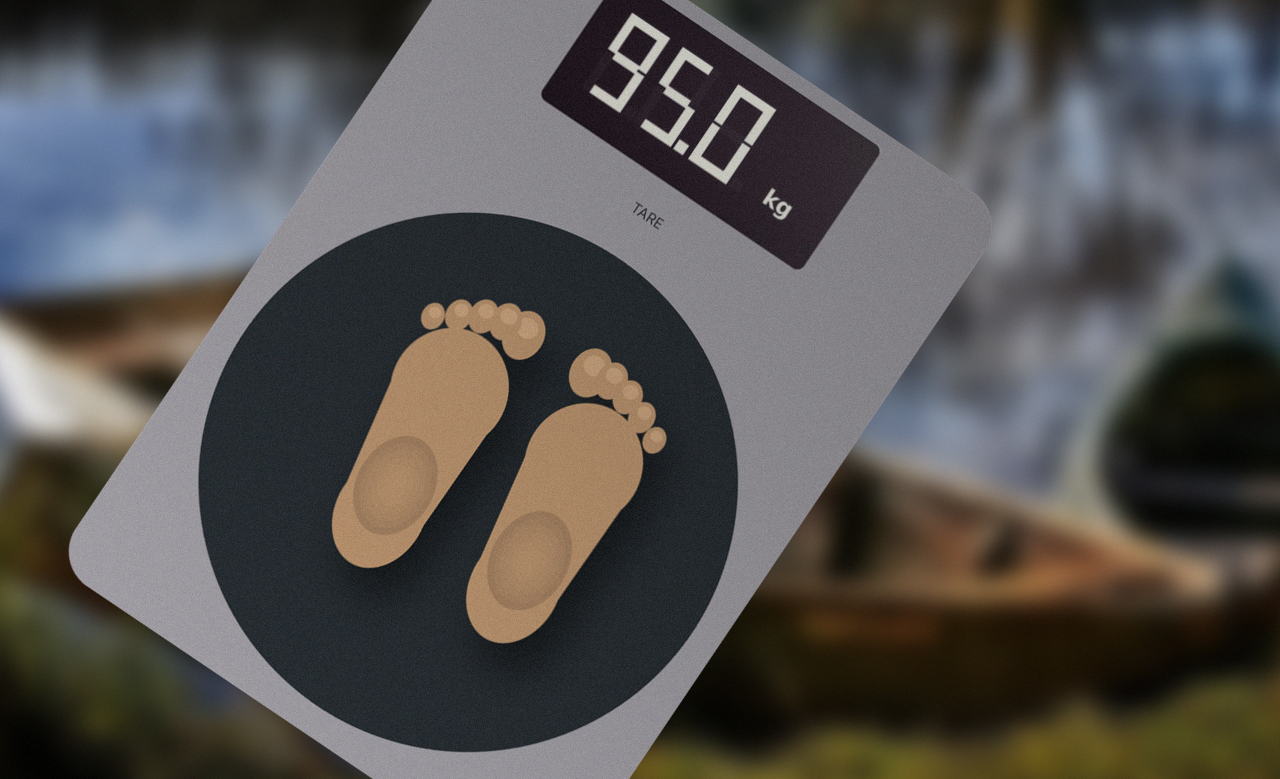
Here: 95.0 kg
